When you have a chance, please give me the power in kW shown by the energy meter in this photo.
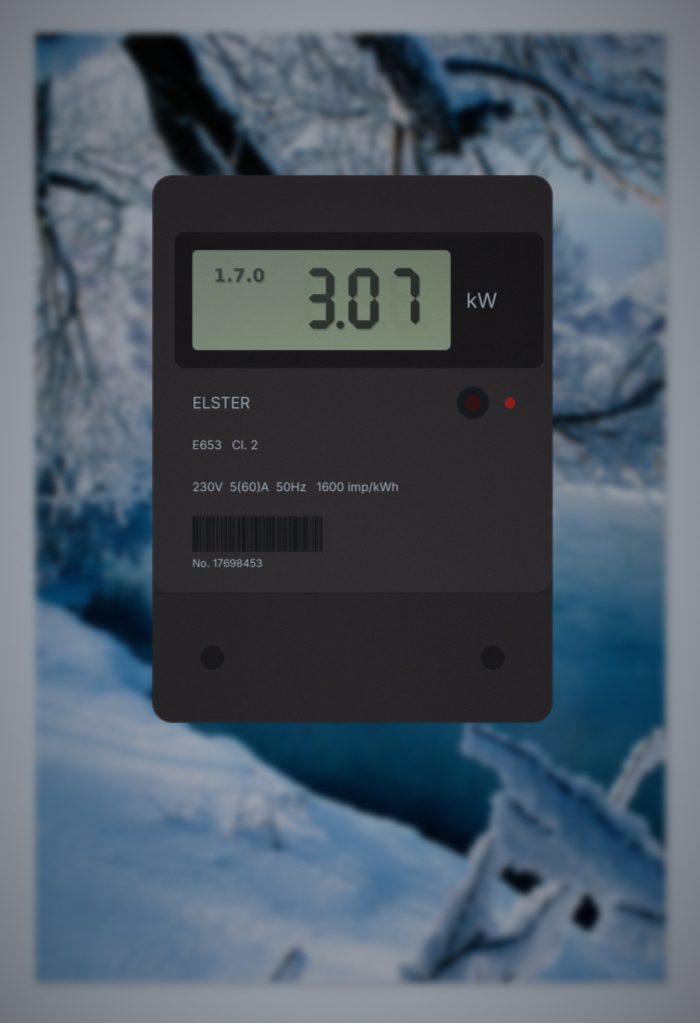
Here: 3.07 kW
